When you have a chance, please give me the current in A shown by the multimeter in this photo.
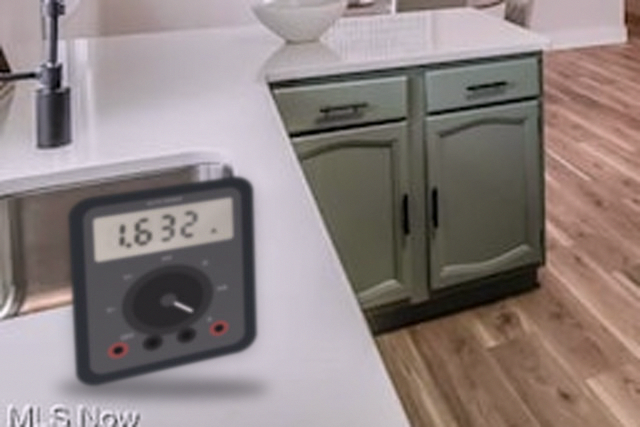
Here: 1.632 A
